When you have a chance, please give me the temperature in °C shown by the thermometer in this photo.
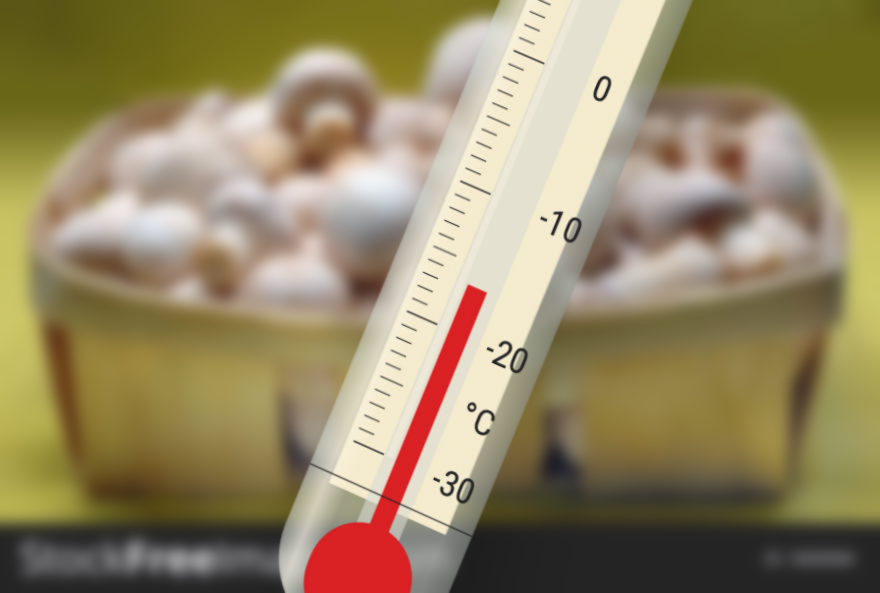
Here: -16.5 °C
